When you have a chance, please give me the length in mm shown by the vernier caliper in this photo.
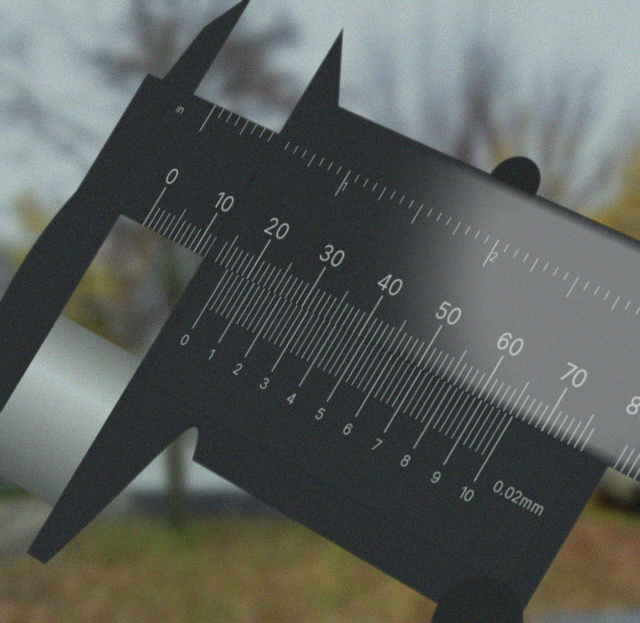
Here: 16.5 mm
